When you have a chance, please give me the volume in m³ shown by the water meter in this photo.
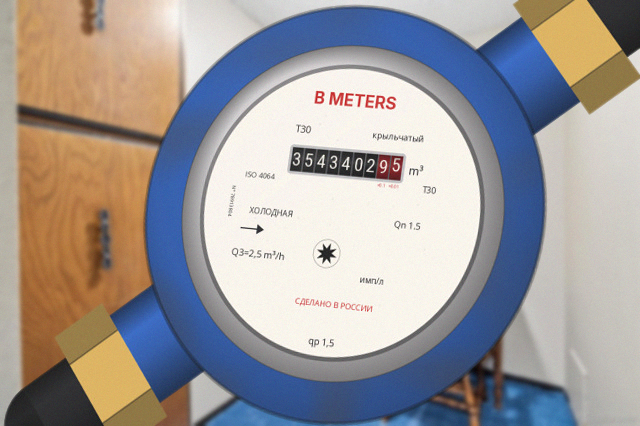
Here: 3543402.95 m³
